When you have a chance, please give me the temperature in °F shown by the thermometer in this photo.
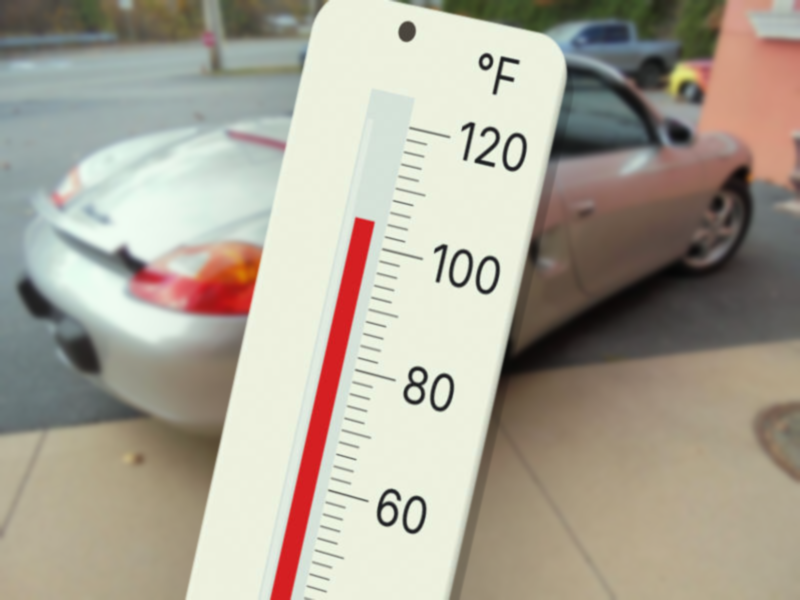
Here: 104 °F
